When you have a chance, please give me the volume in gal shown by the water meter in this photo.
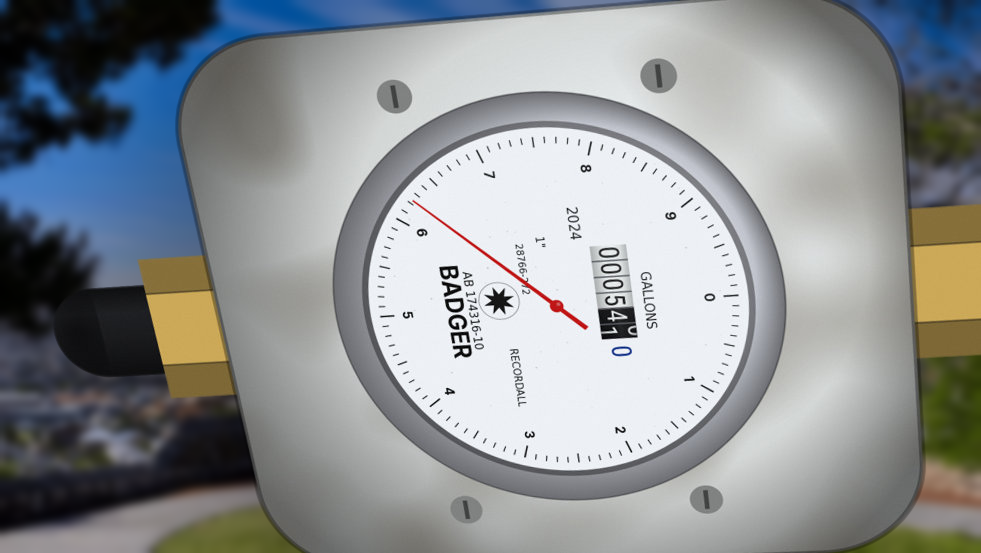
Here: 5406.2 gal
